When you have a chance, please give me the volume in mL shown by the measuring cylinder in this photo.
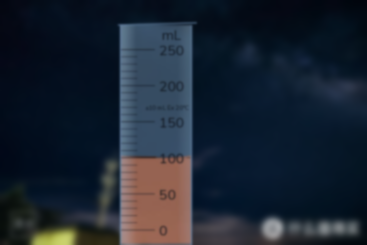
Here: 100 mL
